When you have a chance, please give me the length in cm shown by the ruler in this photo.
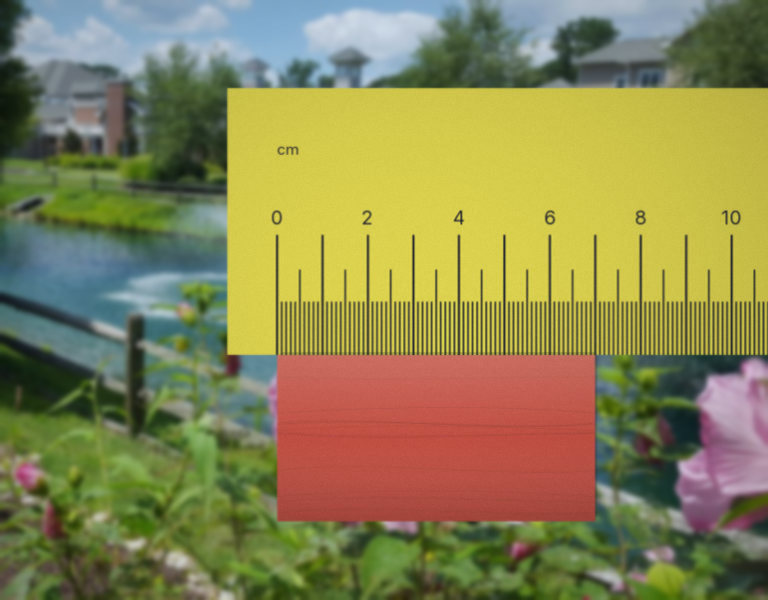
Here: 7 cm
